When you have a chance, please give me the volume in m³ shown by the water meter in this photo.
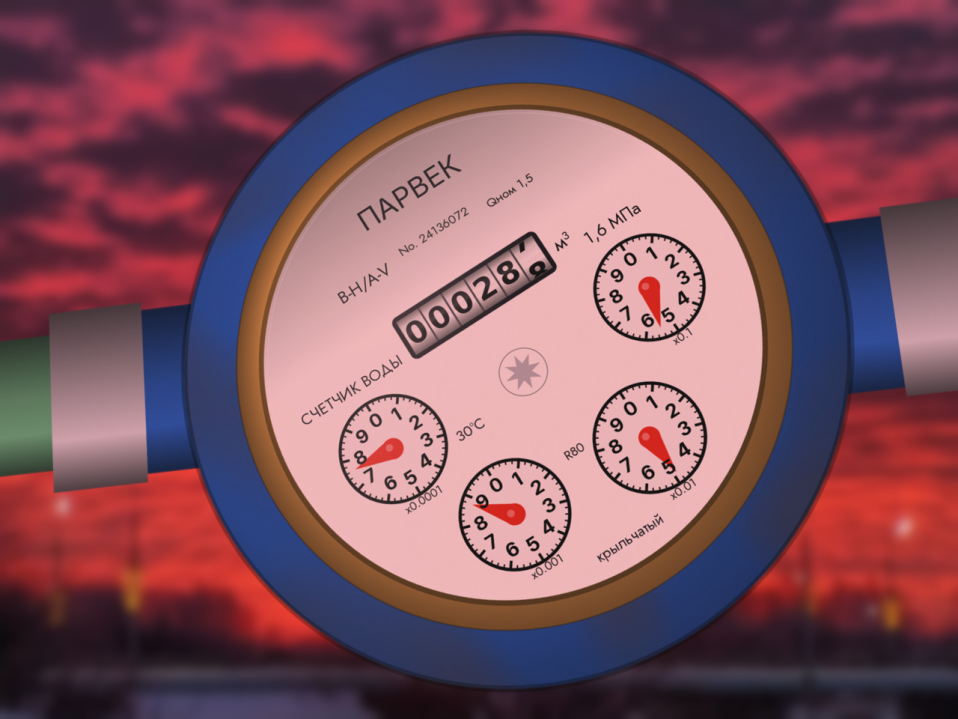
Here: 287.5487 m³
